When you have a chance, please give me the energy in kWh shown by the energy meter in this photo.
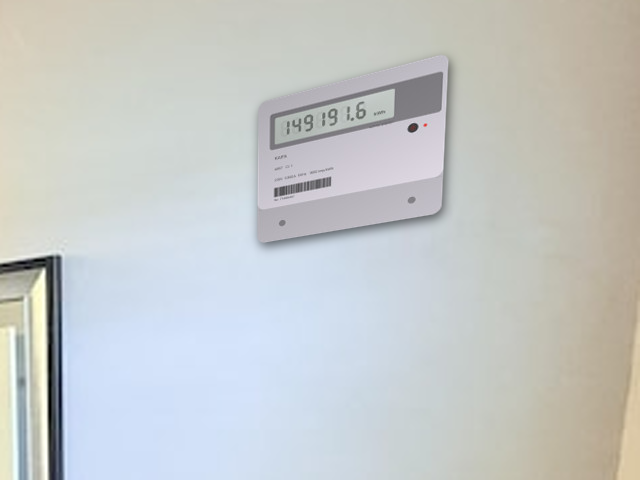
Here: 149191.6 kWh
